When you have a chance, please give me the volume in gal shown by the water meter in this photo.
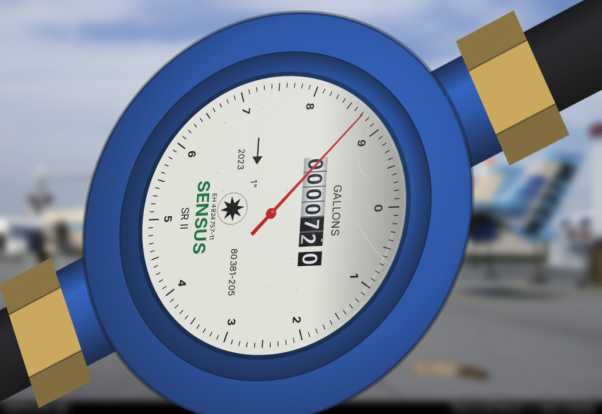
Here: 718.7 gal
